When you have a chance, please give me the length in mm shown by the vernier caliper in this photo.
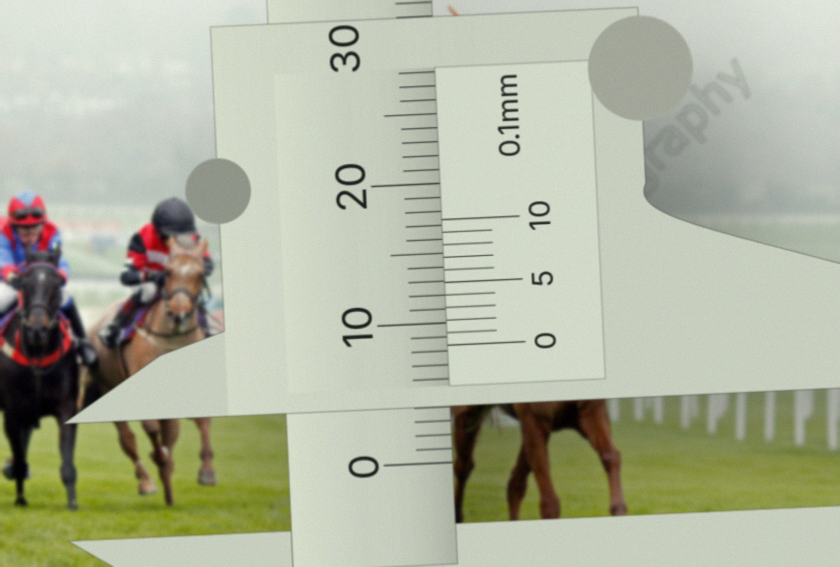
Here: 8.4 mm
